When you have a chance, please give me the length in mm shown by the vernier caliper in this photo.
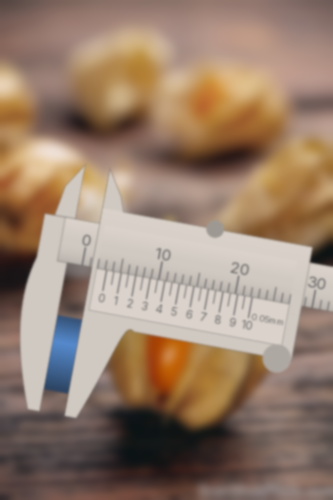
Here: 3.2 mm
